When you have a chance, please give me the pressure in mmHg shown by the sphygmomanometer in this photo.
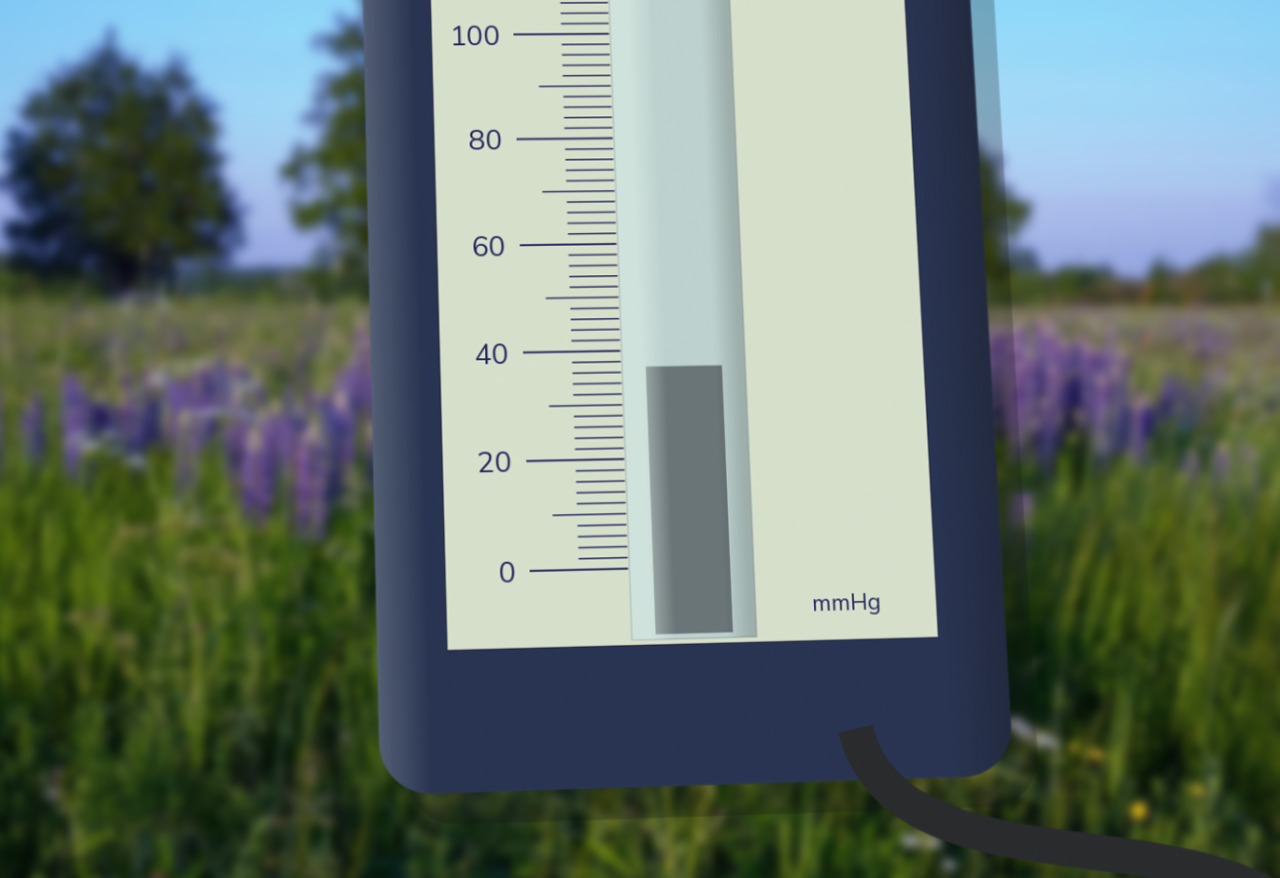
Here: 37 mmHg
